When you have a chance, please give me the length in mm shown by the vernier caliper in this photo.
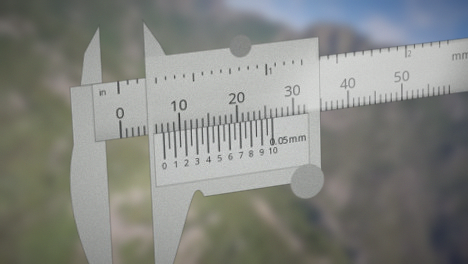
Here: 7.2 mm
